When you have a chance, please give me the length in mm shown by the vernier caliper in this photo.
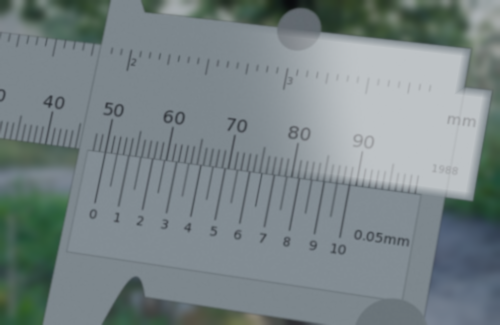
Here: 50.0 mm
